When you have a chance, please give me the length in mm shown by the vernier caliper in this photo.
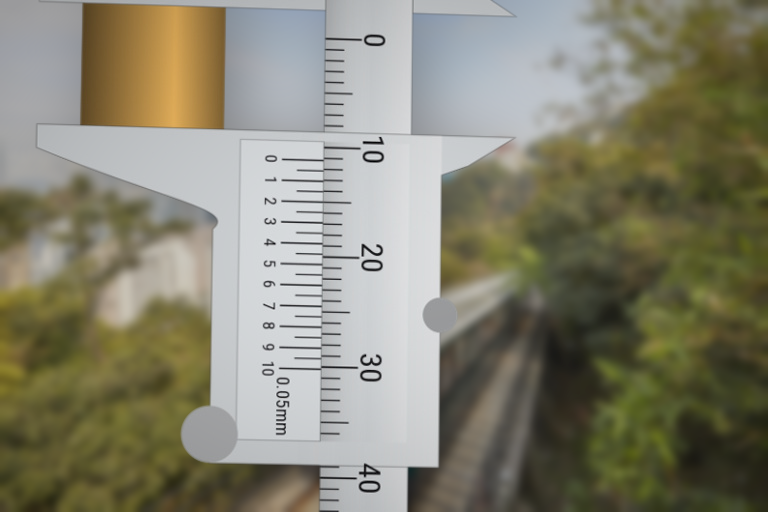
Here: 11.2 mm
